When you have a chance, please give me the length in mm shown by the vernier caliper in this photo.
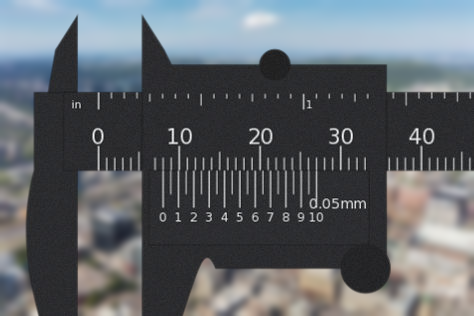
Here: 8.0 mm
